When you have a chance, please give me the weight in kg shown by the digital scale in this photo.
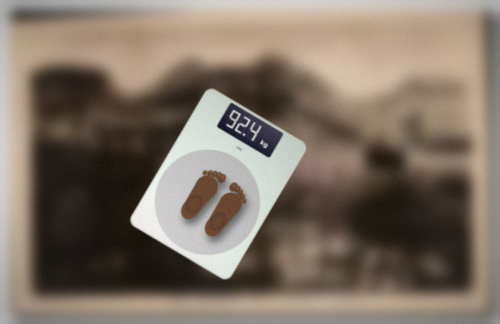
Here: 92.4 kg
